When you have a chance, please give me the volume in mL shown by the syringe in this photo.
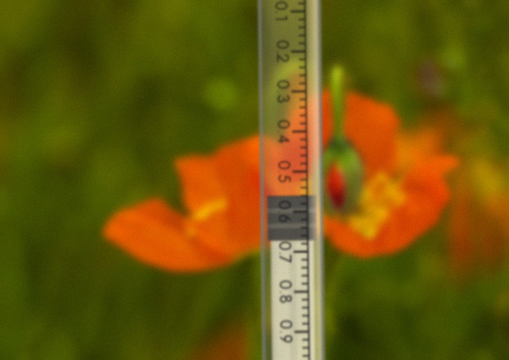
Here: 0.56 mL
